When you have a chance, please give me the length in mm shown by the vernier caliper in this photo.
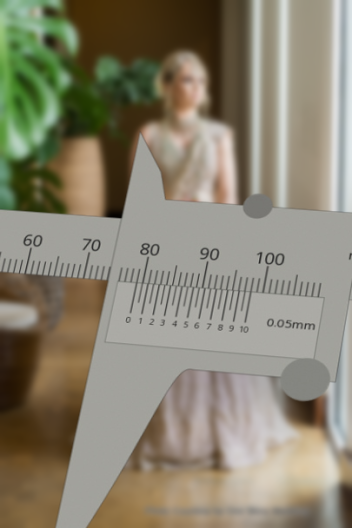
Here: 79.0 mm
